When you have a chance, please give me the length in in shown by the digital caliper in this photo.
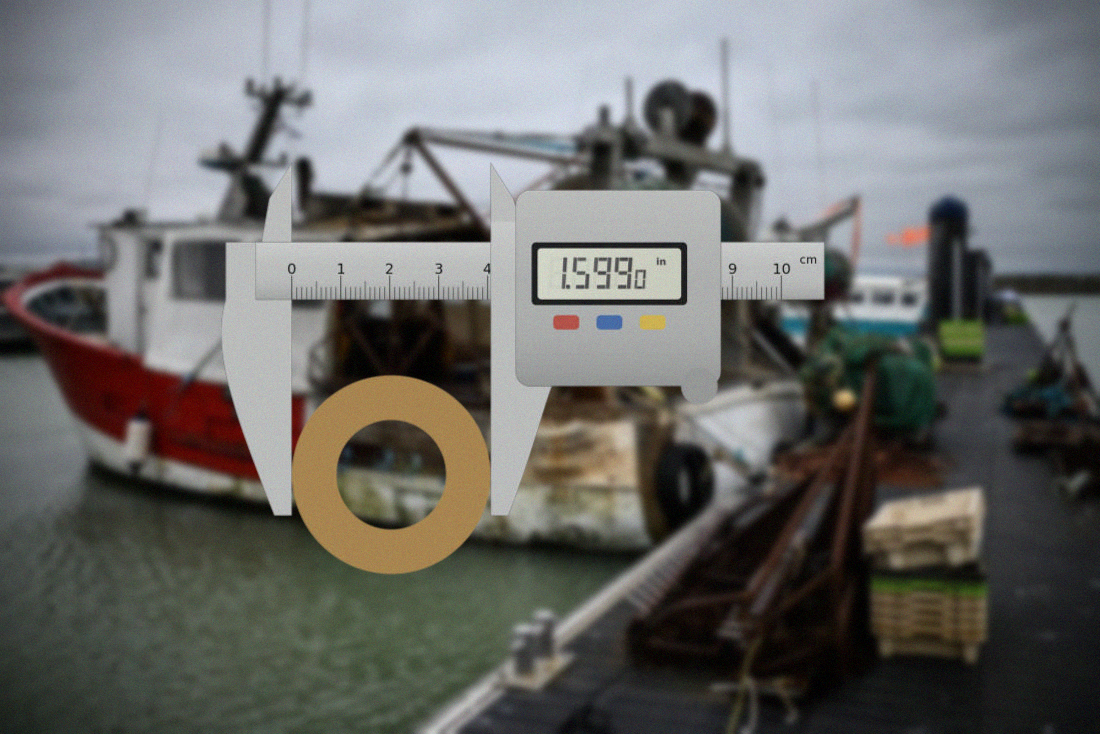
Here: 1.5990 in
